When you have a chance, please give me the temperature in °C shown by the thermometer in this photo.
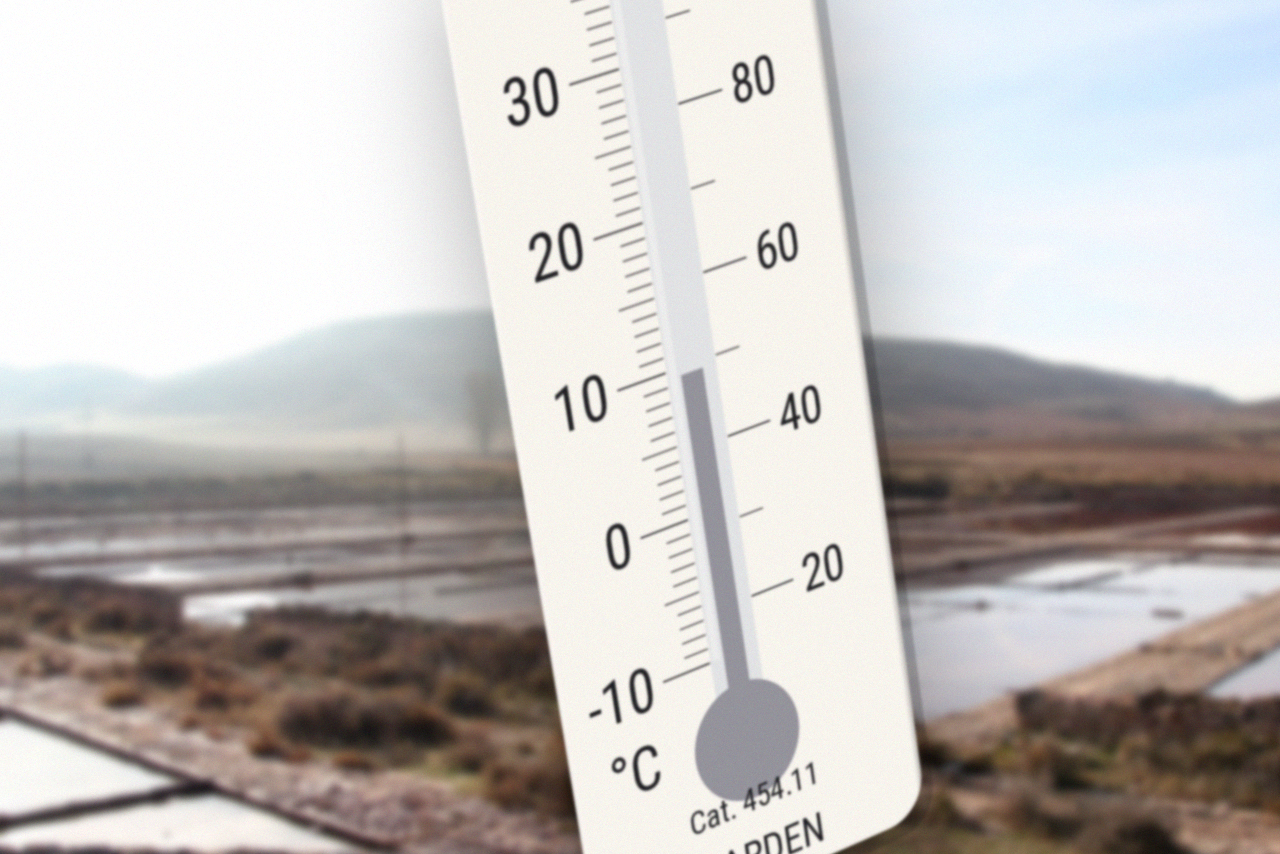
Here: 9.5 °C
